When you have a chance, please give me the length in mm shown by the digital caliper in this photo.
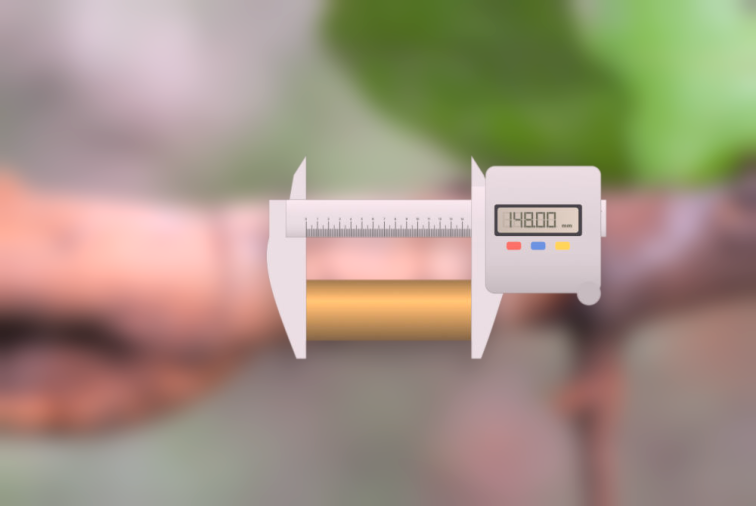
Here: 148.00 mm
